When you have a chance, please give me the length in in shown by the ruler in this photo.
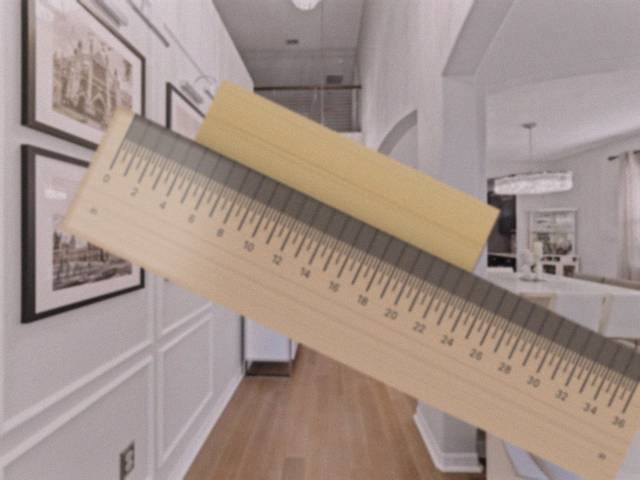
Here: 19.5 in
